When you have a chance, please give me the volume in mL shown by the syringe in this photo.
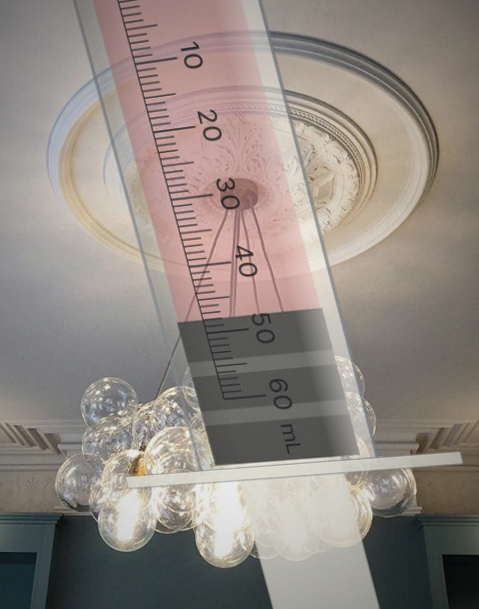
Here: 48 mL
